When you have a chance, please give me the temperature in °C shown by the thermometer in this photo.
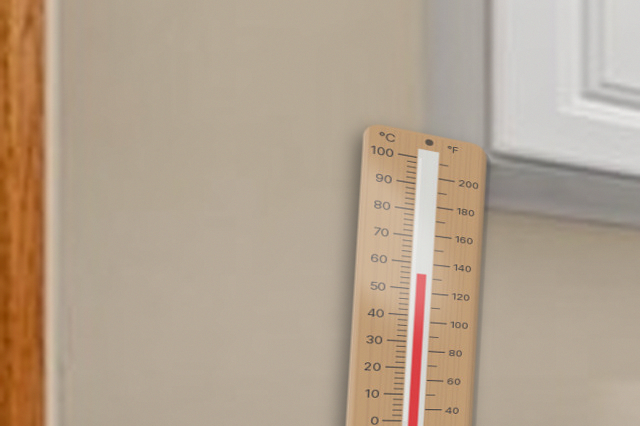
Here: 56 °C
